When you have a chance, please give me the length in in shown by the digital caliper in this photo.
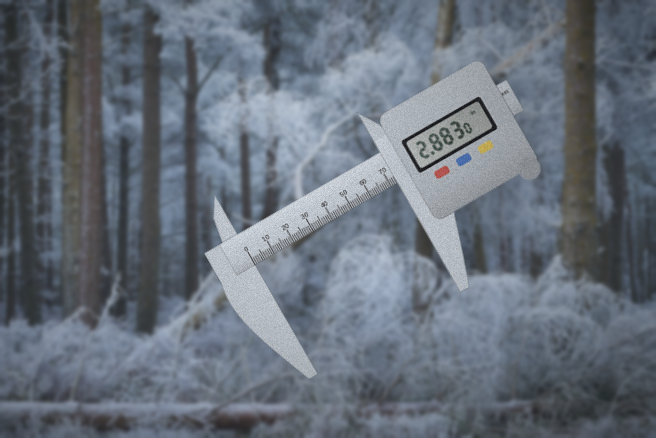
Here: 2.8830 in
